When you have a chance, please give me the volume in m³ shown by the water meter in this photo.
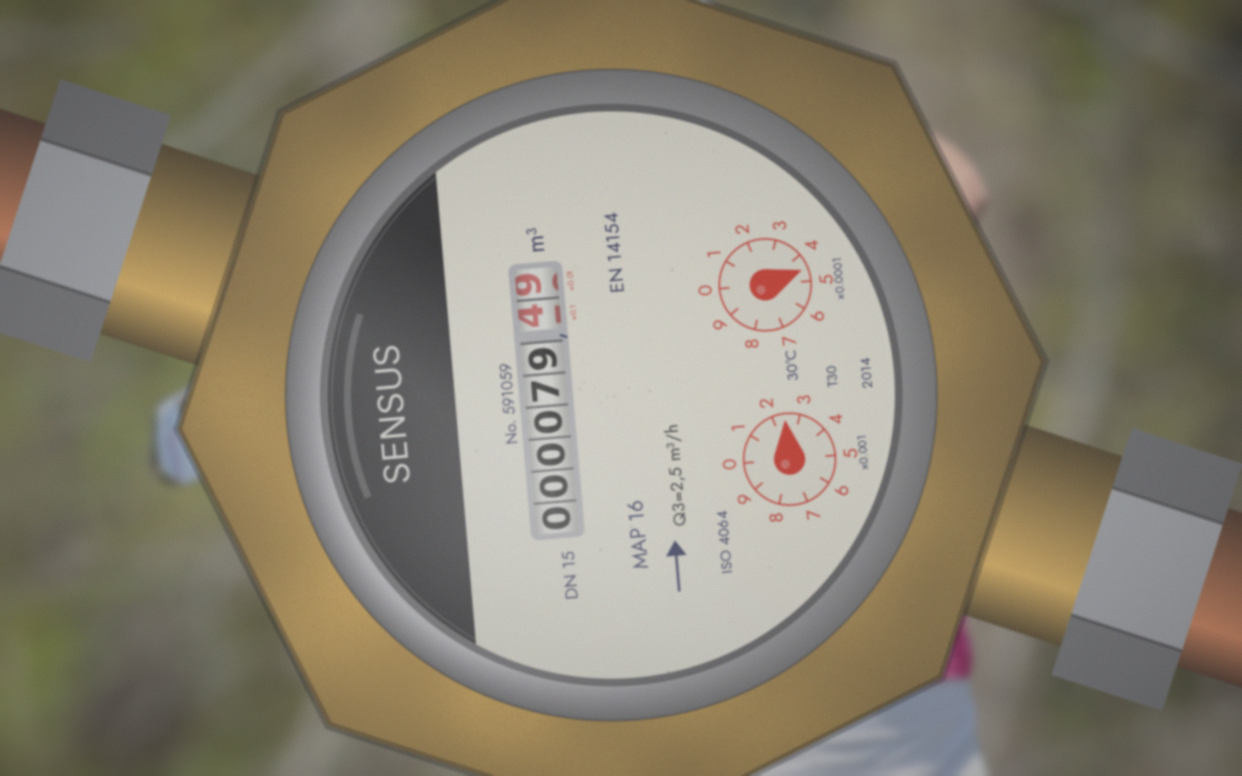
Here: 79.4924 m³
